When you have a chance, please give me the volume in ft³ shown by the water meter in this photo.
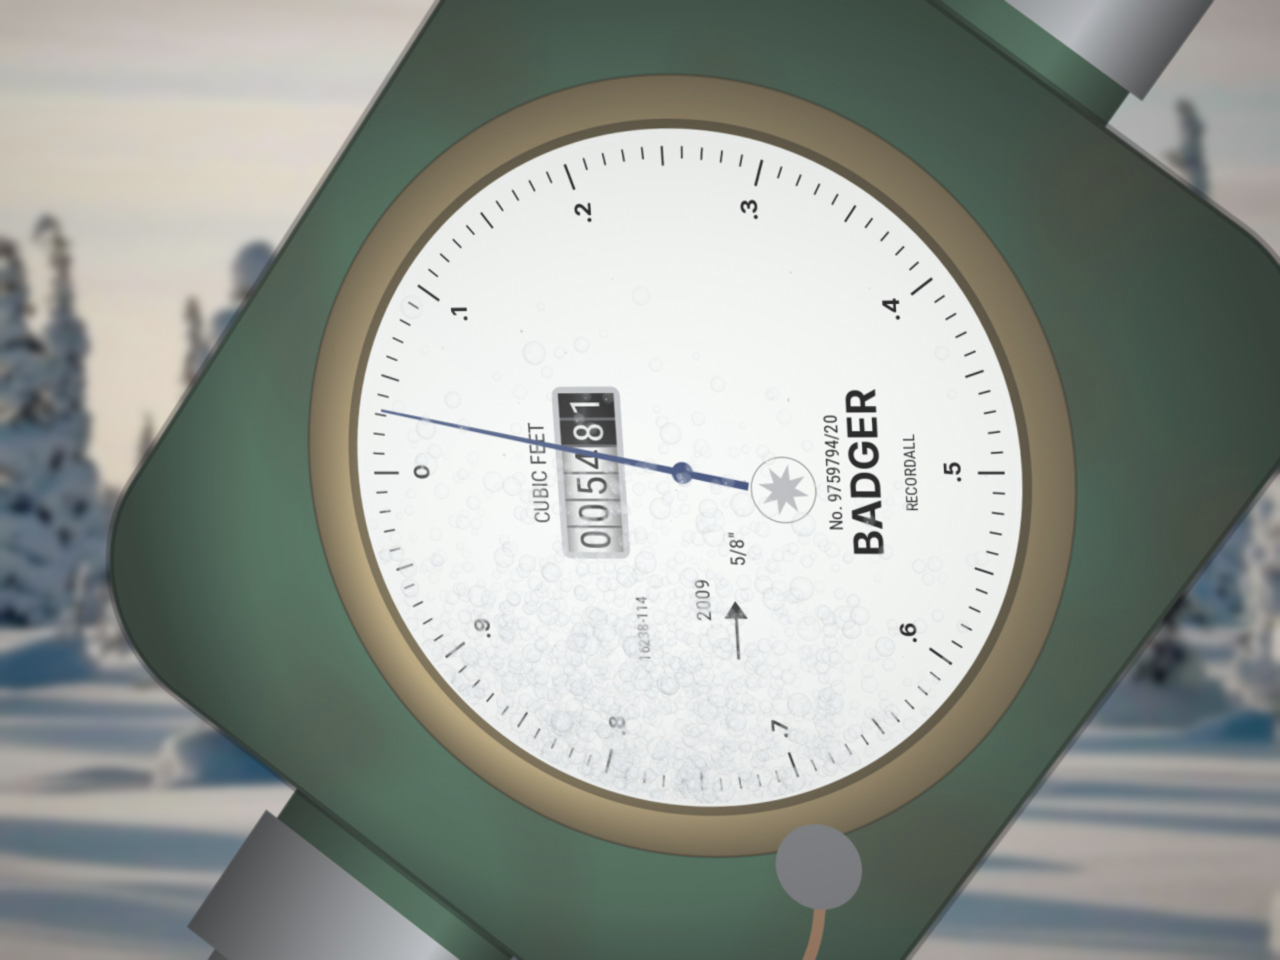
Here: 5481.03 ft³
